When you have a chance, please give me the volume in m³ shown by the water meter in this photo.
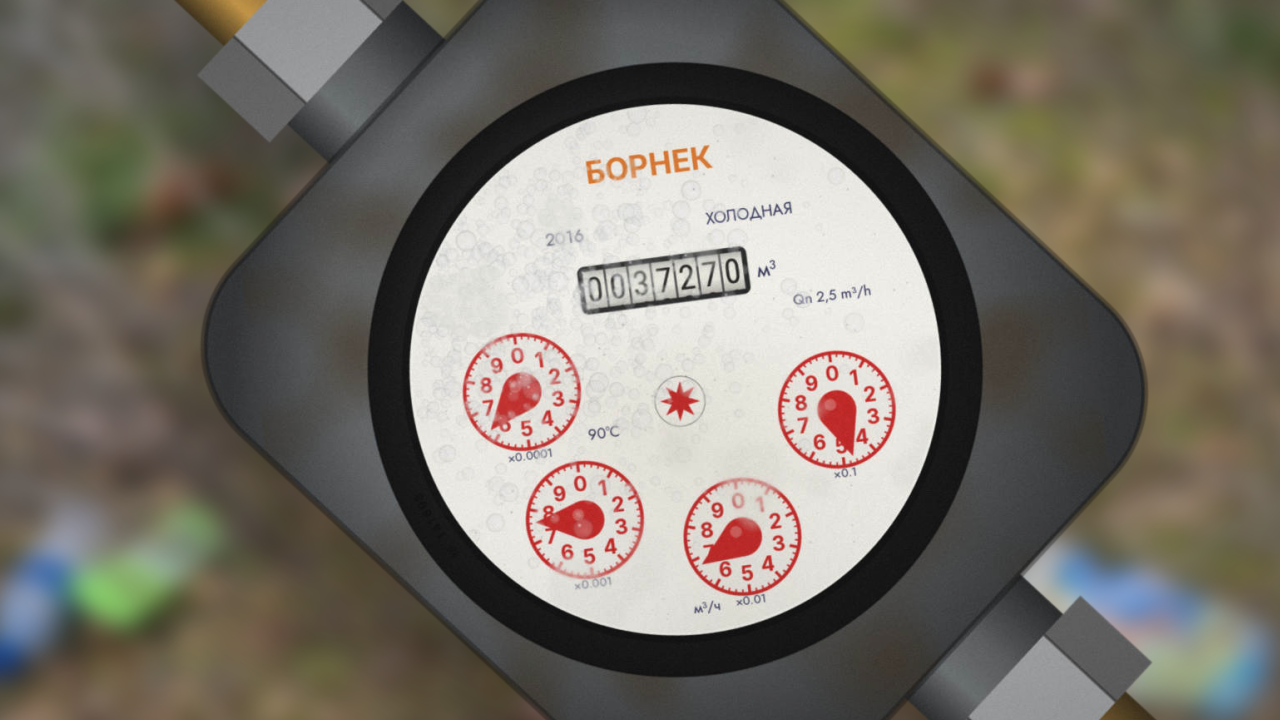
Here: 37270.4676 m³
